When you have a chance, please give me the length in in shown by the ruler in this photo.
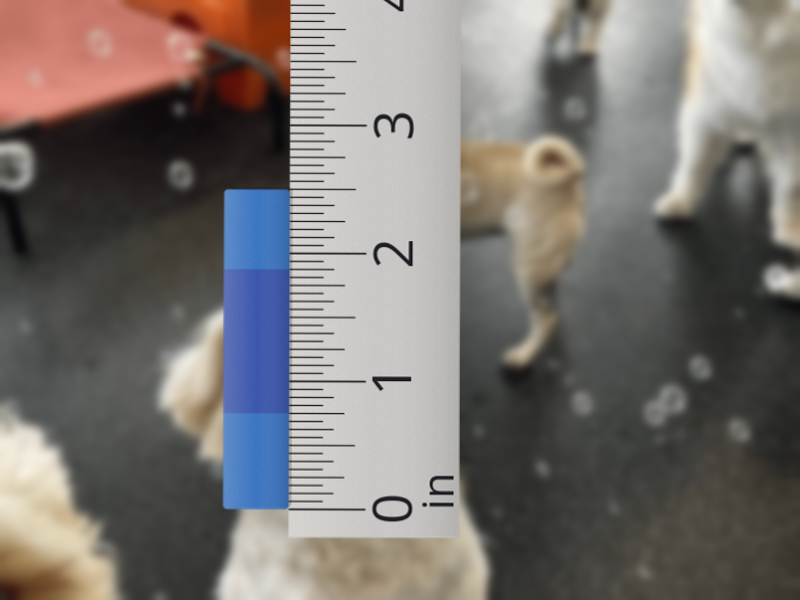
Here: 2.5 in
